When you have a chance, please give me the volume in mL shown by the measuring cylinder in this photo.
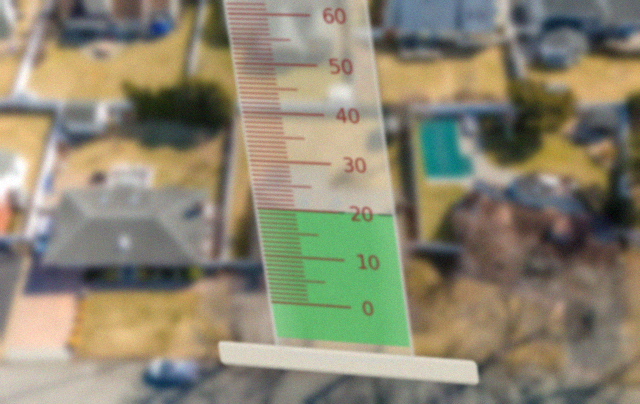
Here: 20 mL
